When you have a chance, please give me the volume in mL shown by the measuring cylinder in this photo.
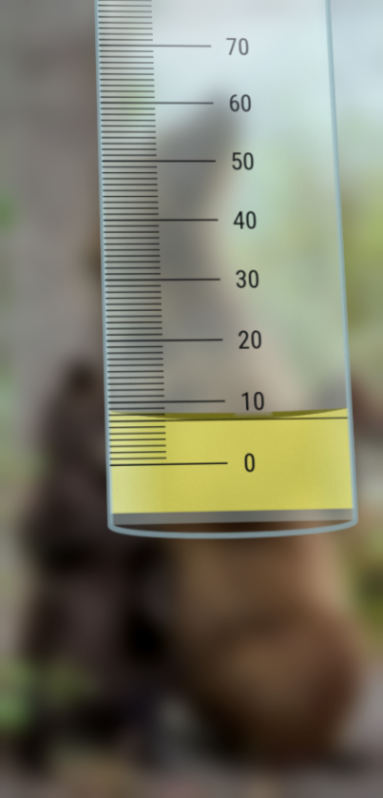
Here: 7 mL
